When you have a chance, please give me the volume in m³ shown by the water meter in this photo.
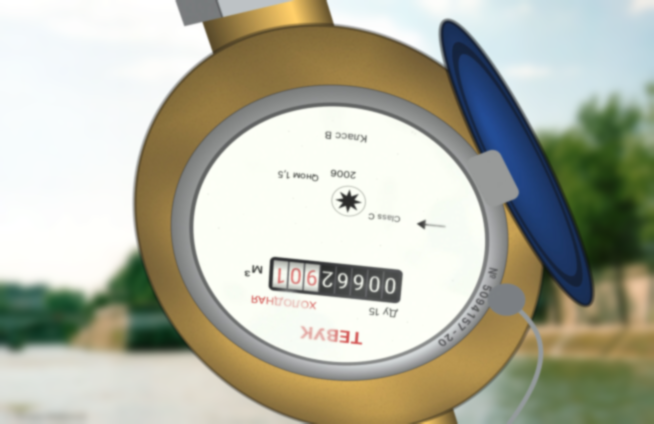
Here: 662.901 m³
